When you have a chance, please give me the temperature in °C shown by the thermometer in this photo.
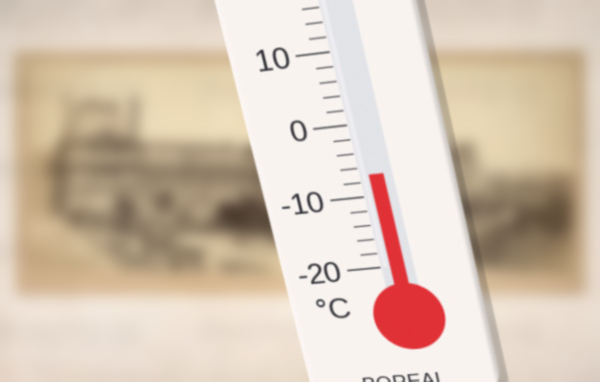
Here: -7 °C
